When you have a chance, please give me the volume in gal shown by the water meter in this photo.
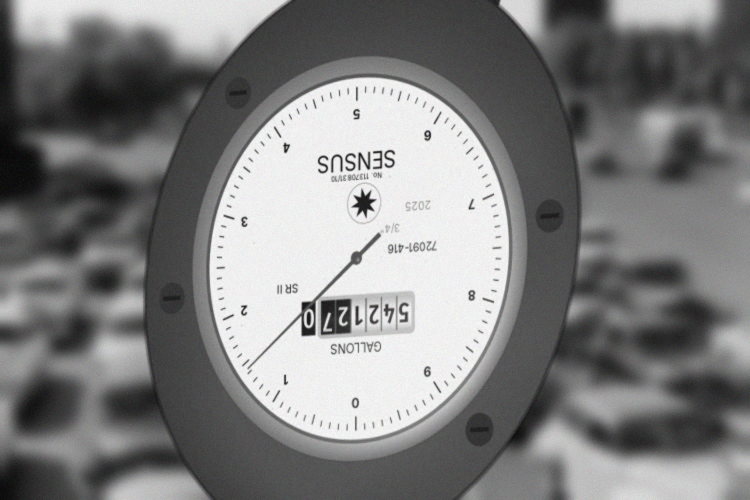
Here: 5421271.4 gal
